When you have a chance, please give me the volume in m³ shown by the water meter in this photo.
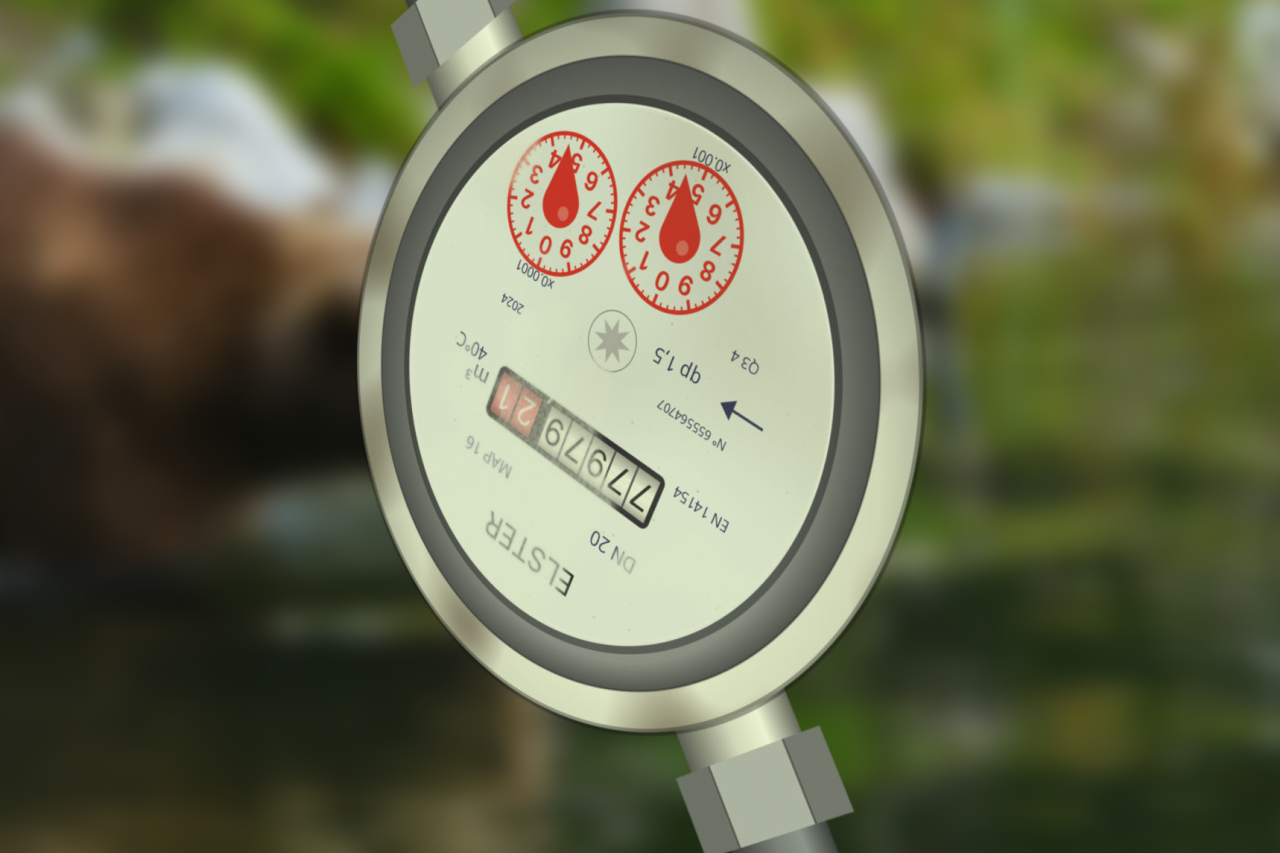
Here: 77979.2144 m³
